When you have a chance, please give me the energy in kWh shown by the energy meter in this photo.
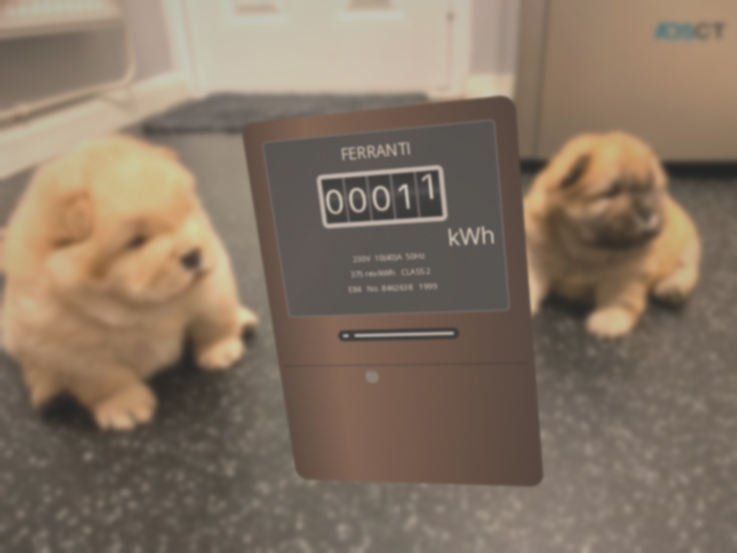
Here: 11 kWh
